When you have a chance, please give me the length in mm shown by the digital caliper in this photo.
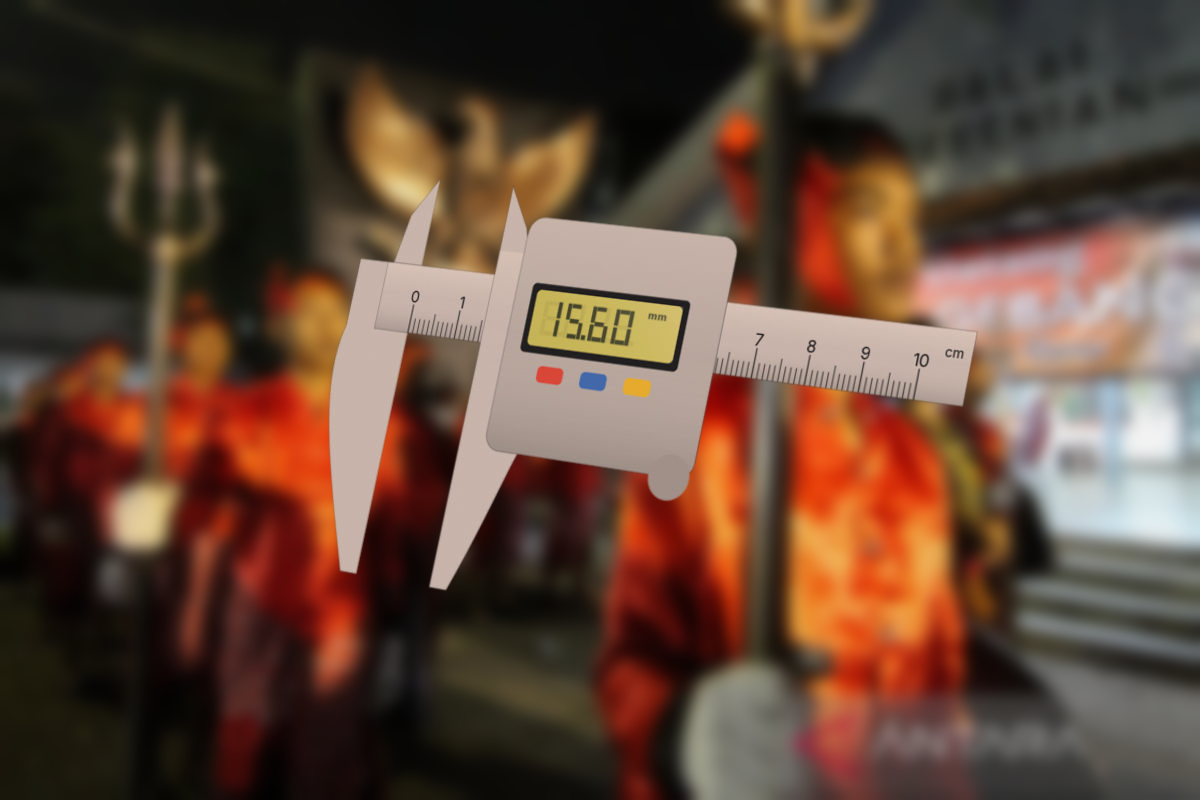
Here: 15.60 mm
